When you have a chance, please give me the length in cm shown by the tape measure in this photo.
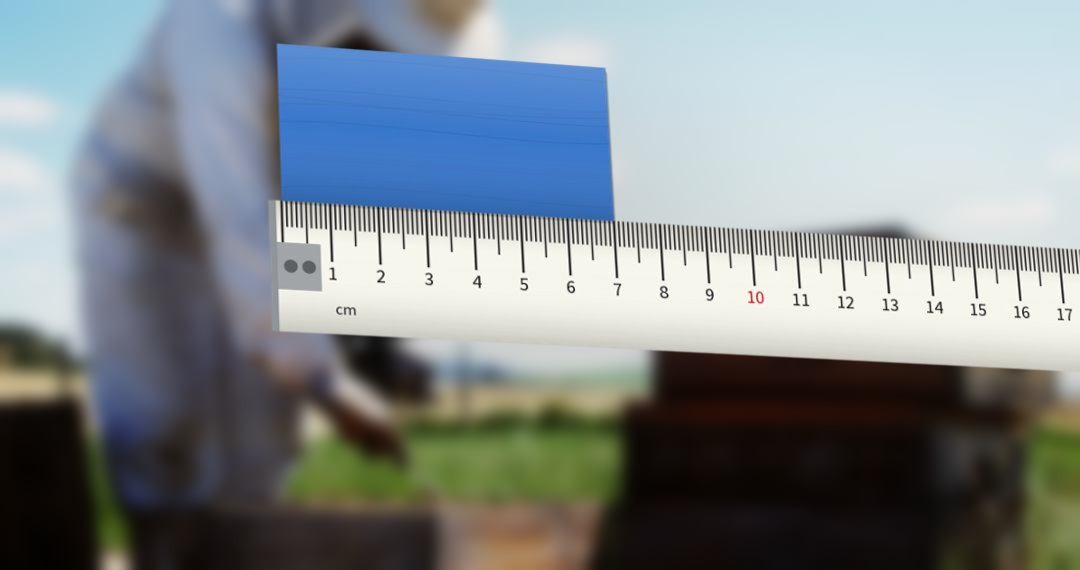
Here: 7 cm
